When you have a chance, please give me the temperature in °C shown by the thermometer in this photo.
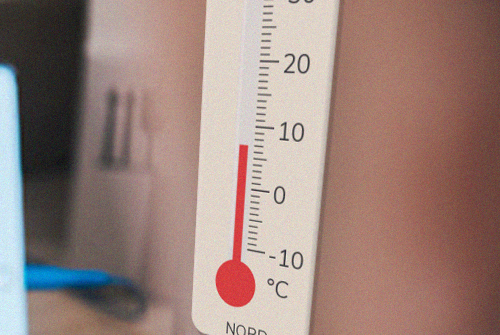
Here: 7 °C
